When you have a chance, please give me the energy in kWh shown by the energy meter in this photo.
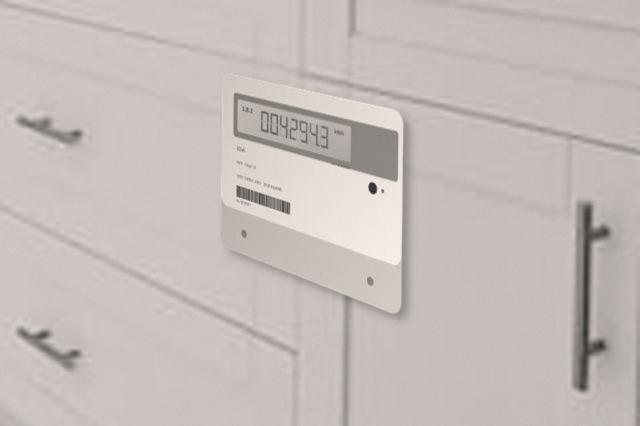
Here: 4294.3 kWh
